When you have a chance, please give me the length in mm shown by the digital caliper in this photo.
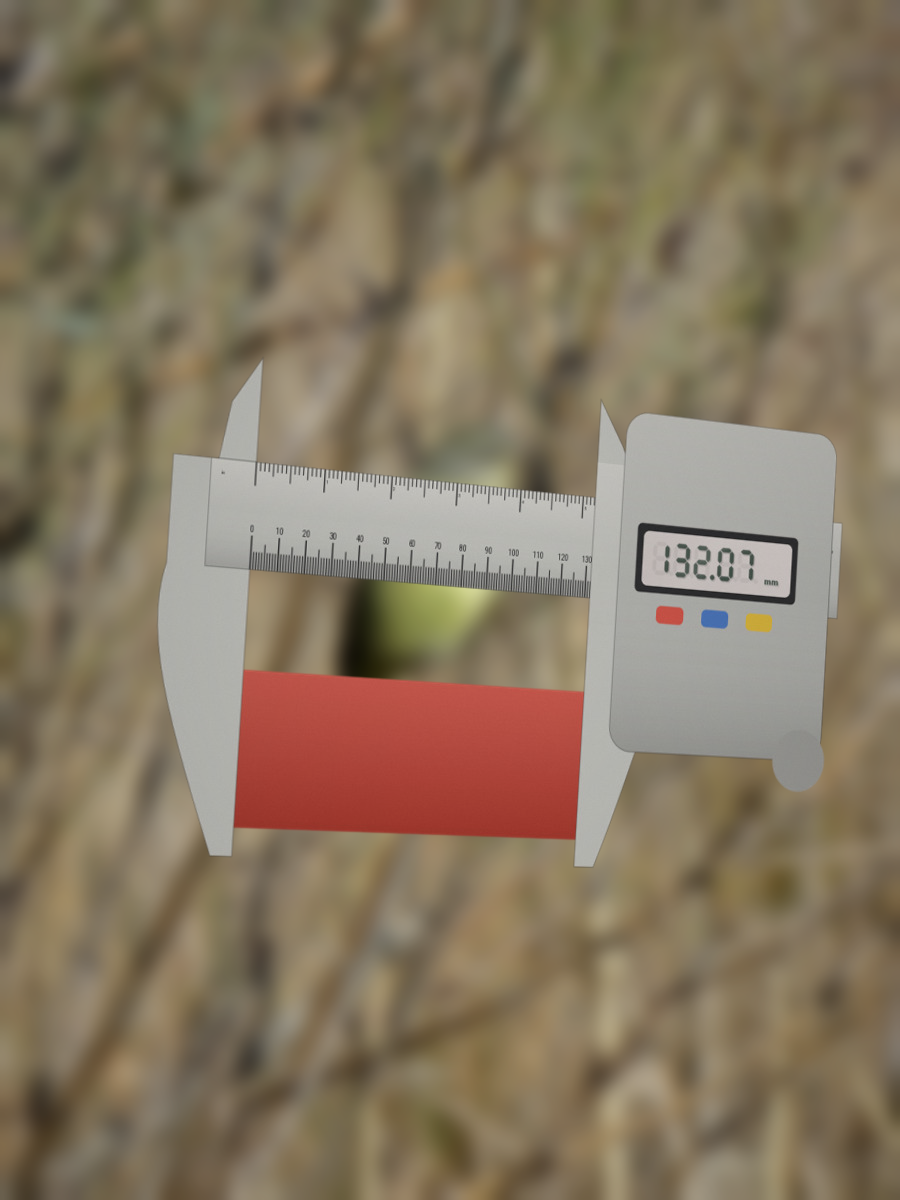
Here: 132.07 mm
